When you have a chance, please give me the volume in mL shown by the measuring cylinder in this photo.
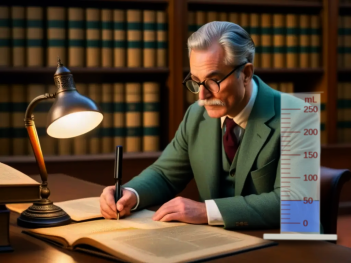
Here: 50 mL
